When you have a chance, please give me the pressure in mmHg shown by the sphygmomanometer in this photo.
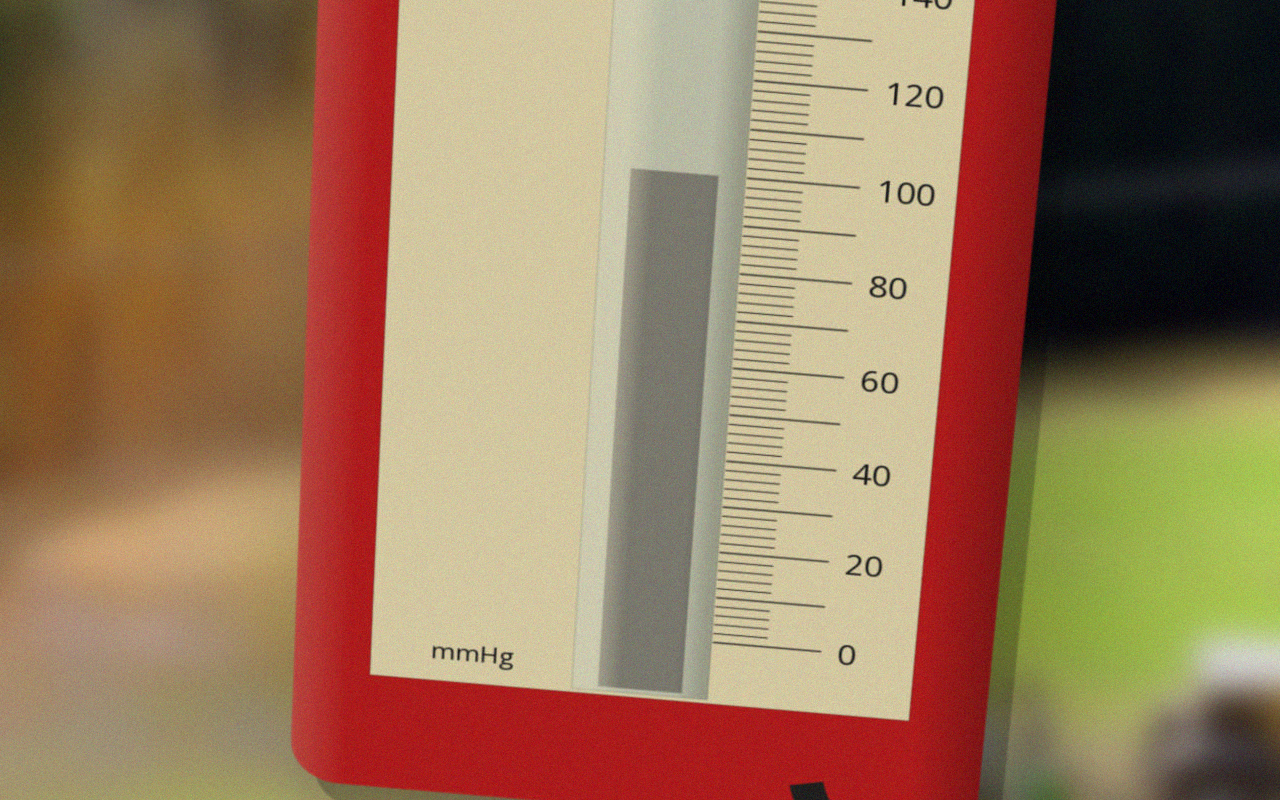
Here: 100 mmHg
